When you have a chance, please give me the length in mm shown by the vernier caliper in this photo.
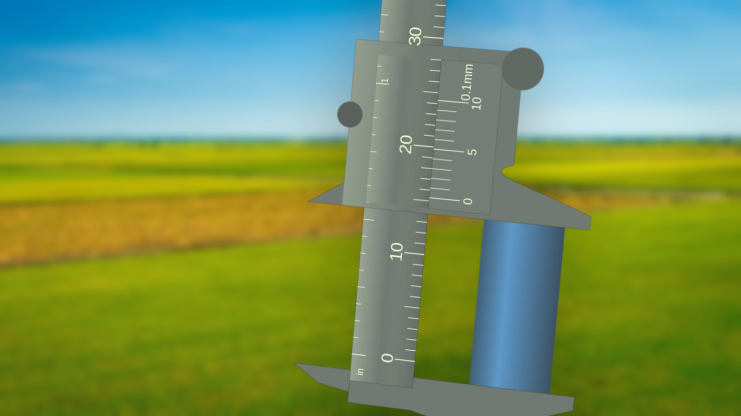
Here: 15.3 mm
